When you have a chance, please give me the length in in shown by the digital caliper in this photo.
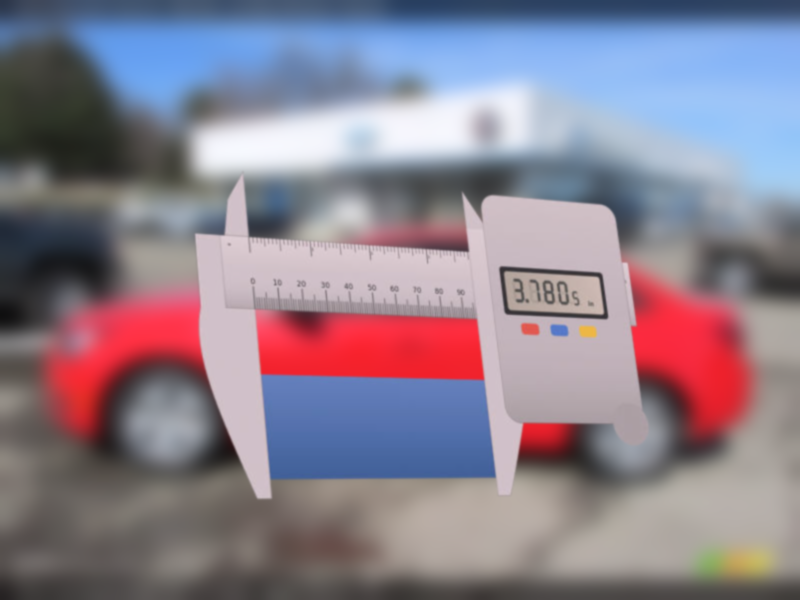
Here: 3.7805 in
